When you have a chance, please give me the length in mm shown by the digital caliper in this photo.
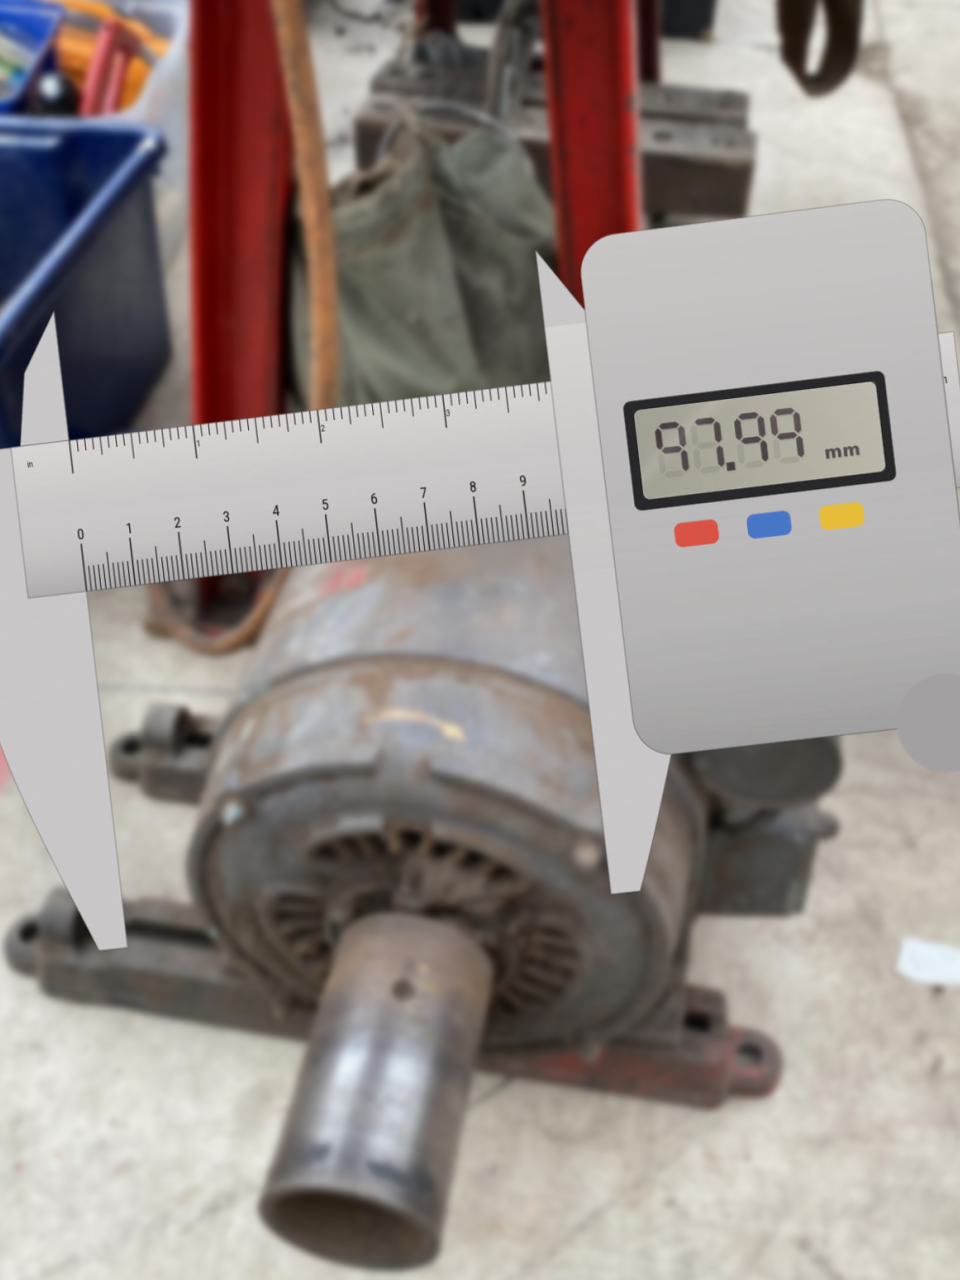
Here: 97.99 mm
